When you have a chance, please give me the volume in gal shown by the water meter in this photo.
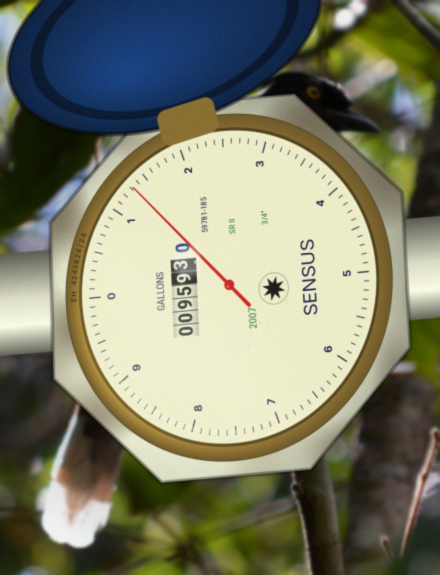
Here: 95931.3 gal
